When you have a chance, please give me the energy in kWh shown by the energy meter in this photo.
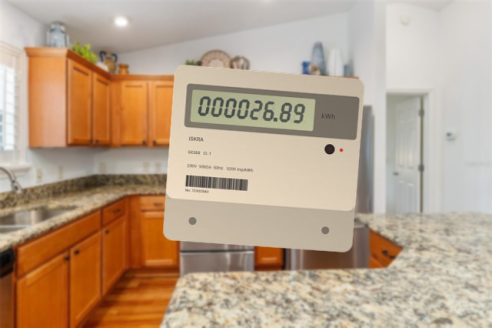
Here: 26.89 kWh
